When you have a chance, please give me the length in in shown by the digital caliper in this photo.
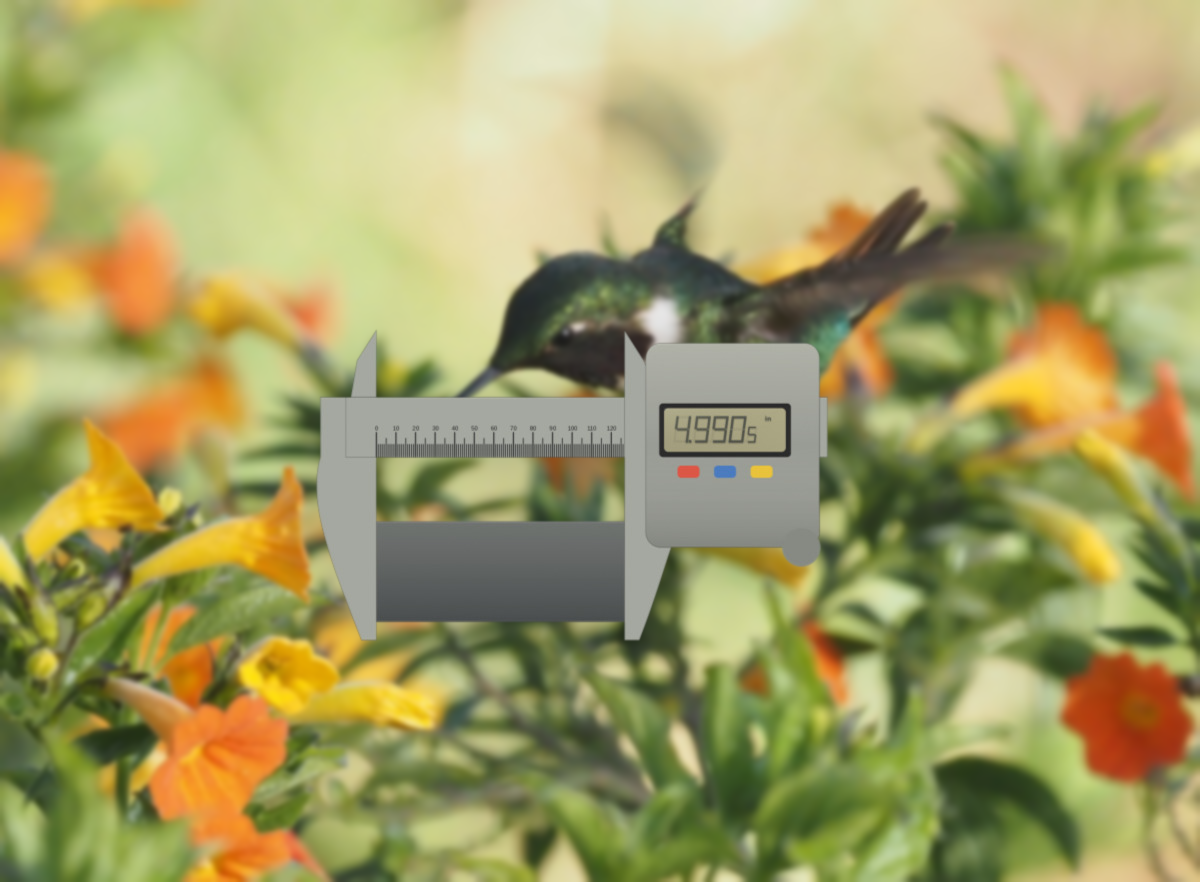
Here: 4.9905 in
